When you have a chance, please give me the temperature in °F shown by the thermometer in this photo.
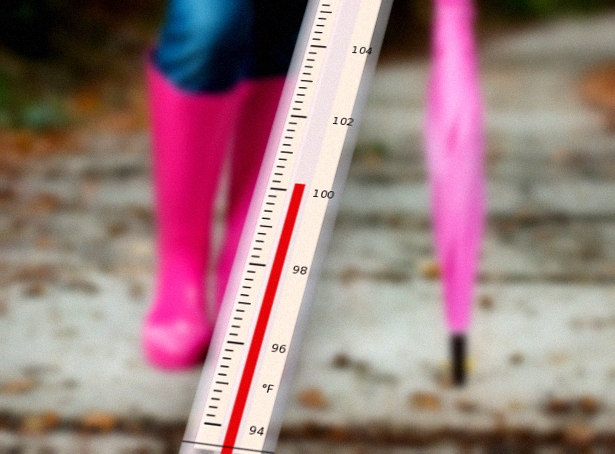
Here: 100.2 °F
